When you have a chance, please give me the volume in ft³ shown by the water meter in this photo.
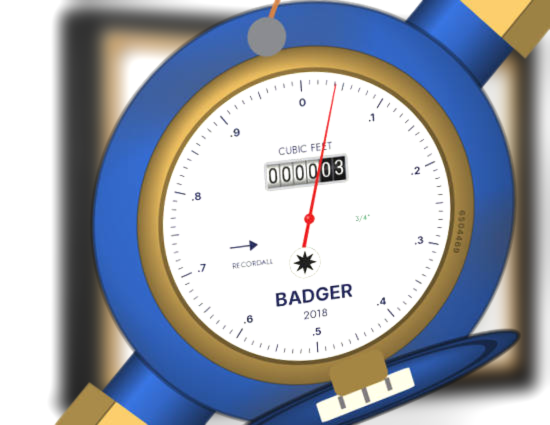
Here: 3.04 ft³
